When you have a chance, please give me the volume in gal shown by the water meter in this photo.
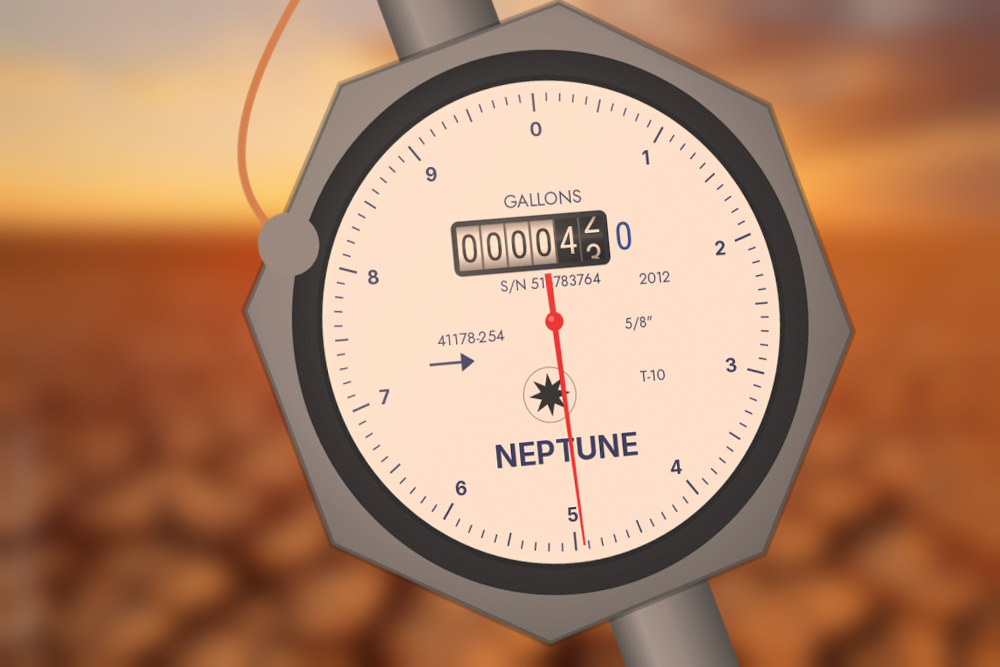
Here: 424.9 gal
